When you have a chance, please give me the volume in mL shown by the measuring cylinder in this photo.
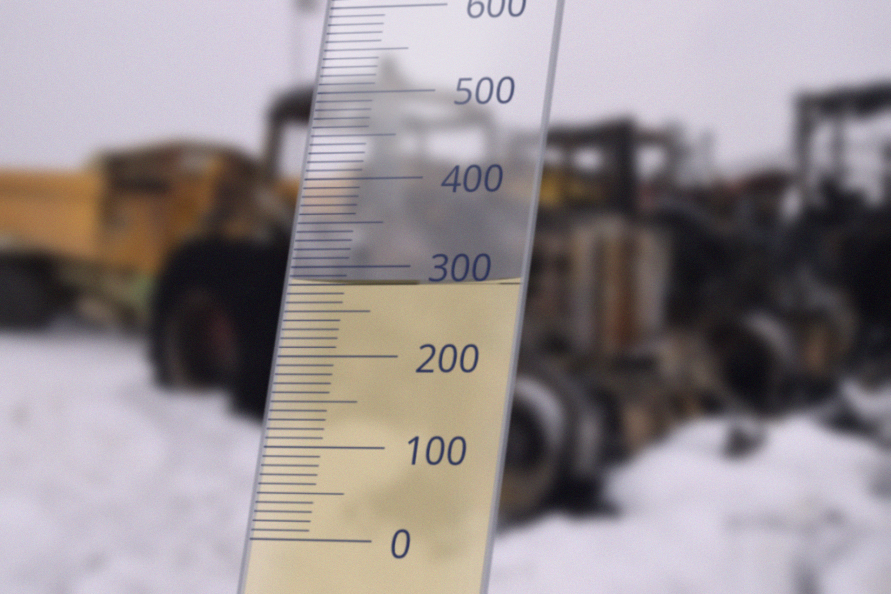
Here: 280 mL
